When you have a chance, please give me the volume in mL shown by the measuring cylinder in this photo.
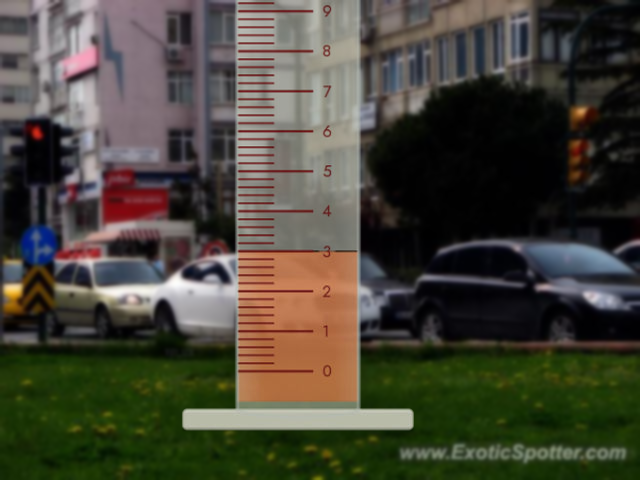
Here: 3 mL
